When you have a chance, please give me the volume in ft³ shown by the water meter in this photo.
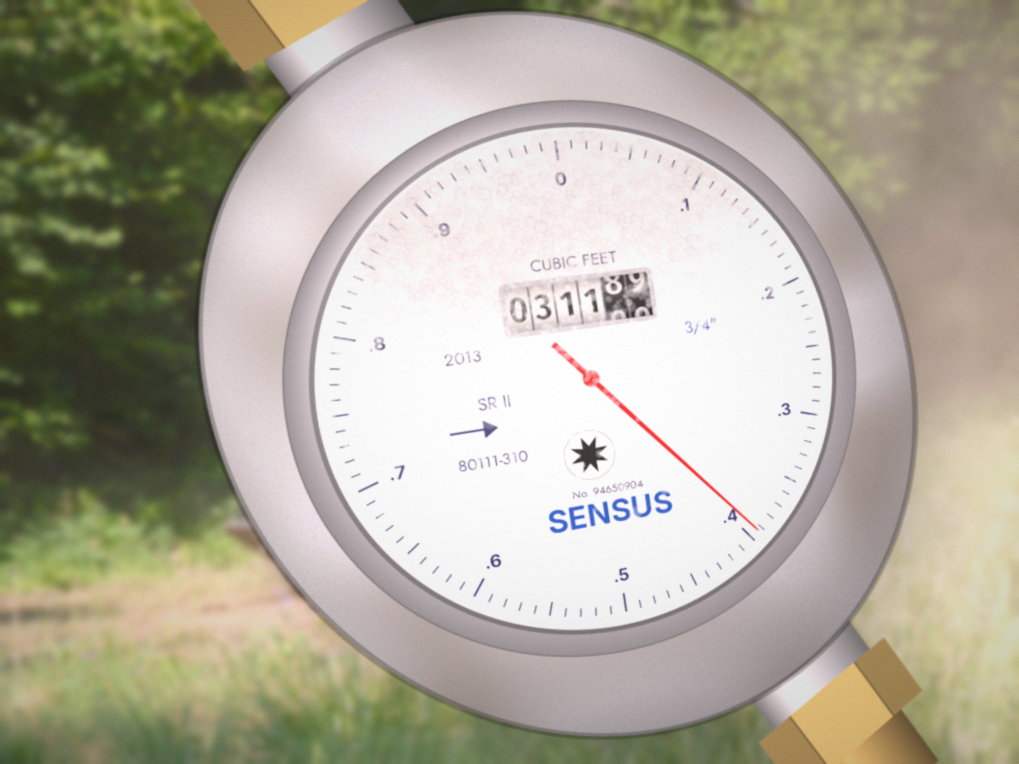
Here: 31189.39 ft³
